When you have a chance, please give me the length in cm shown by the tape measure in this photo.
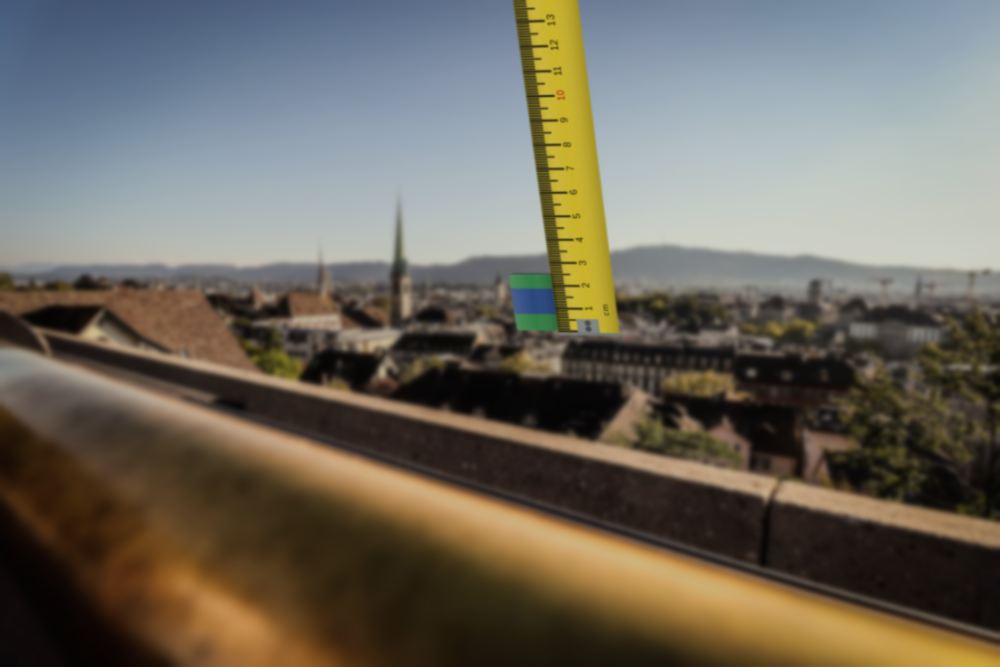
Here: 2.5 cm
